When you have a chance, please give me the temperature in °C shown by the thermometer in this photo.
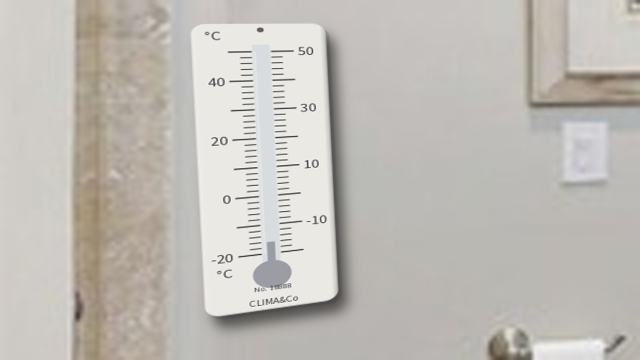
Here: -16 °C
